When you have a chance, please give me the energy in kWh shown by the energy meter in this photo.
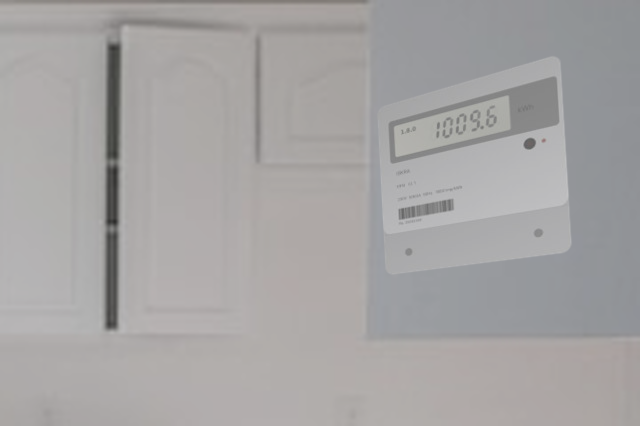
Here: 1009.6 kWh
